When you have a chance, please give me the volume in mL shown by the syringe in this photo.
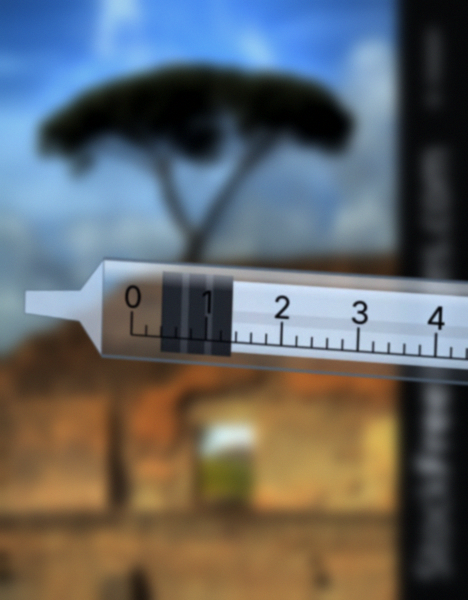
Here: 0.4 mL
